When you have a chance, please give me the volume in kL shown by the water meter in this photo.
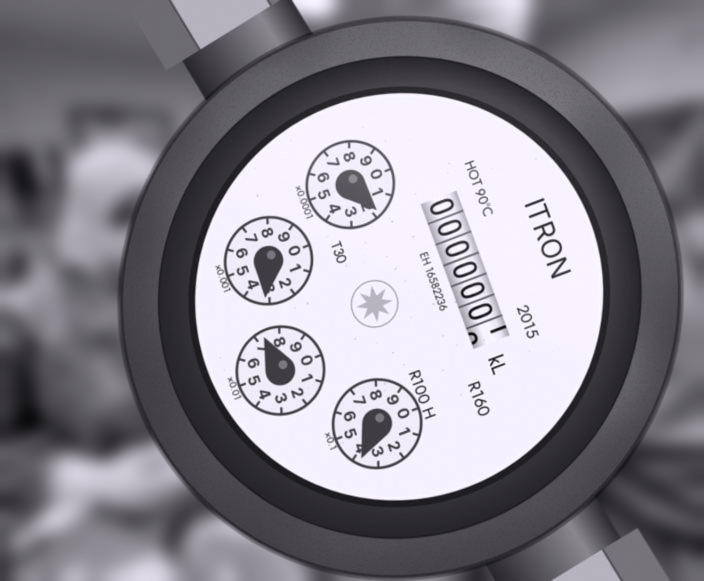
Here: 1.3731 kL
